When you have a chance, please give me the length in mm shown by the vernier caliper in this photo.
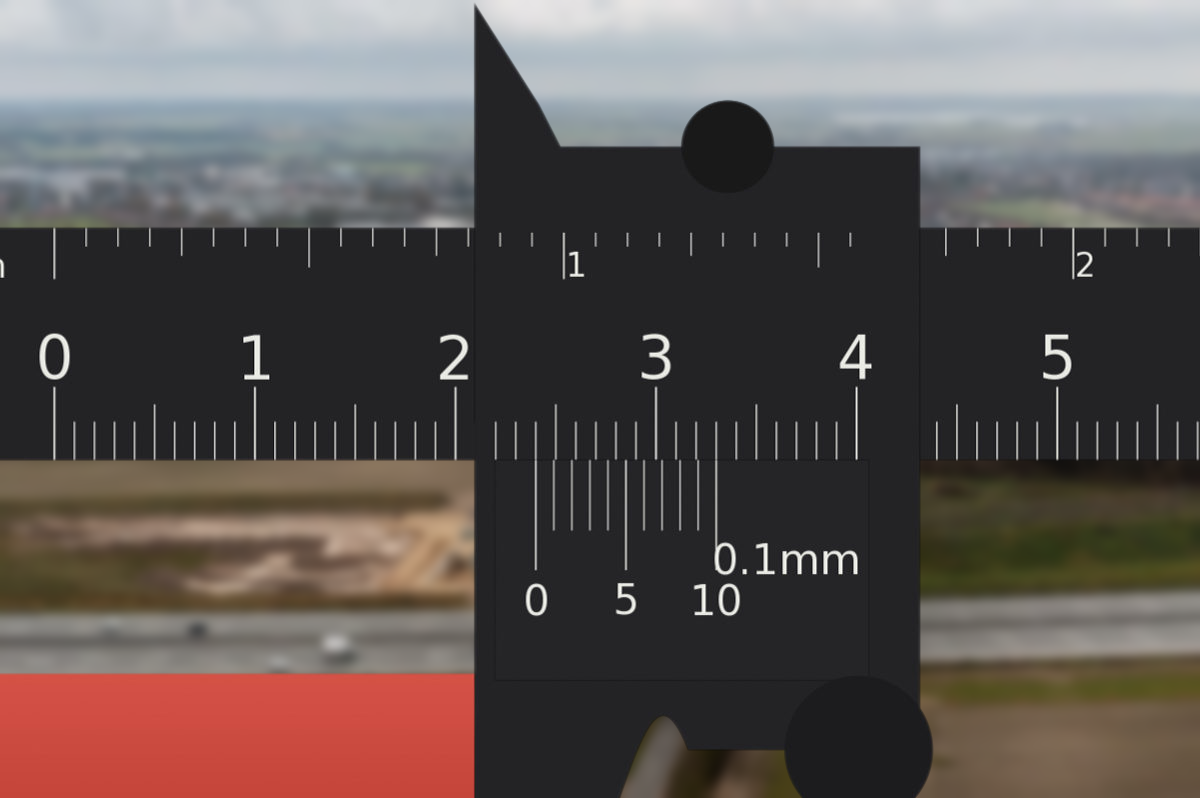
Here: 24.0 mm
